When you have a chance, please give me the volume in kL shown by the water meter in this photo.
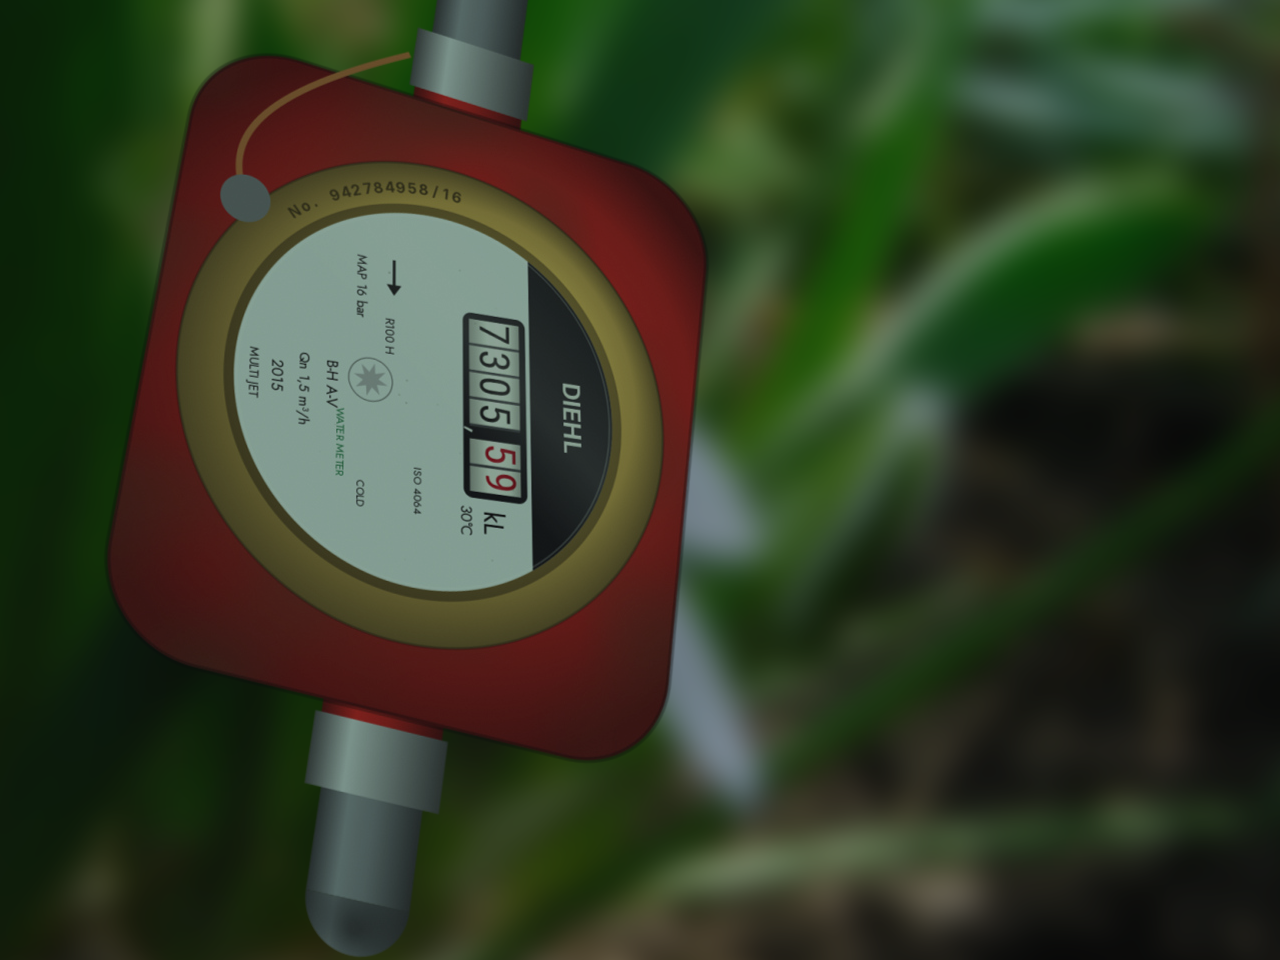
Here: 7305.59 kL
